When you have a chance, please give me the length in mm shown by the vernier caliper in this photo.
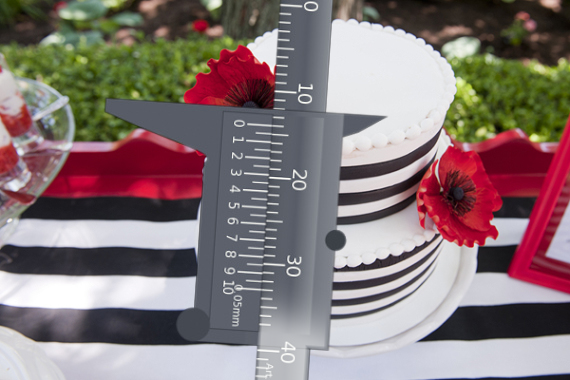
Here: 14.0 mm
